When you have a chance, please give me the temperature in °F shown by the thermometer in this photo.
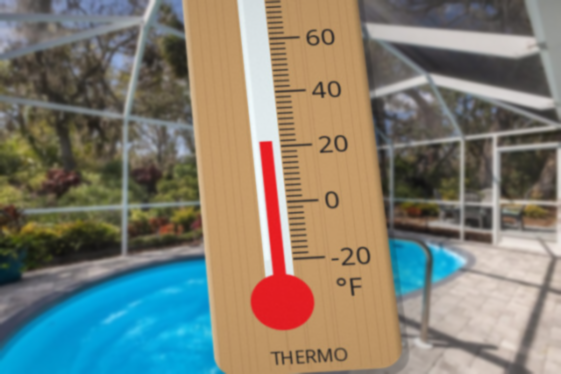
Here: 22 °F
